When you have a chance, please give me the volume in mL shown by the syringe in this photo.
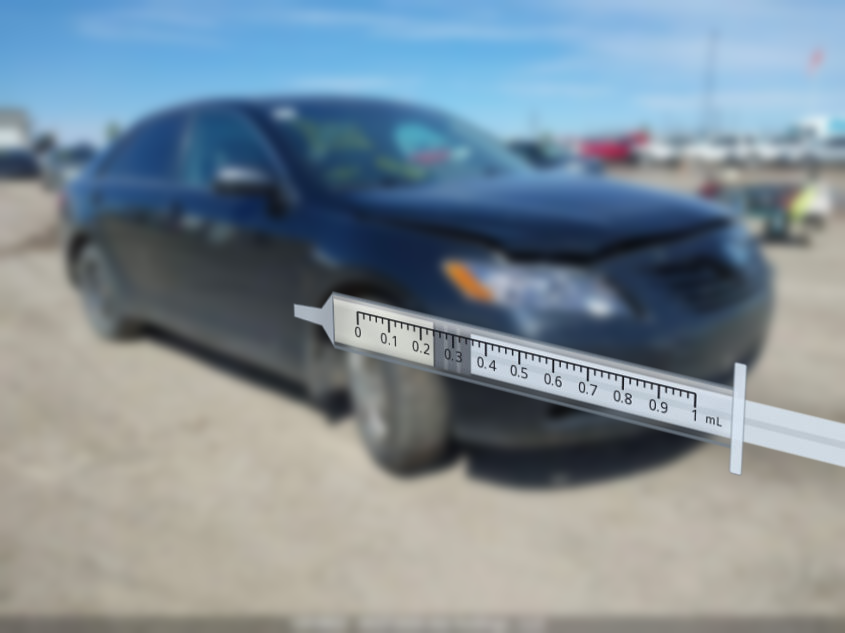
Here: 0.24 mL
